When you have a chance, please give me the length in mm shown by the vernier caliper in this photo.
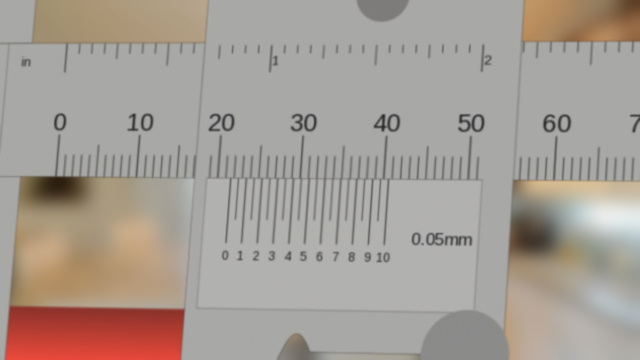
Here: 21.6 mm
